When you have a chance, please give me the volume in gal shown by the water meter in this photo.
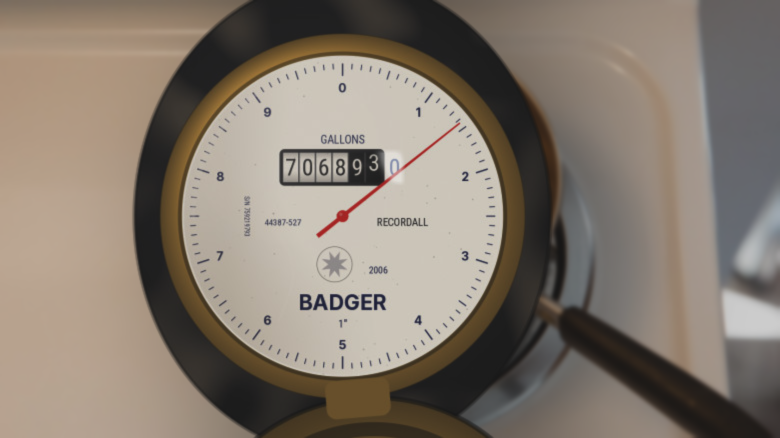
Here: 7068931.4 gal
